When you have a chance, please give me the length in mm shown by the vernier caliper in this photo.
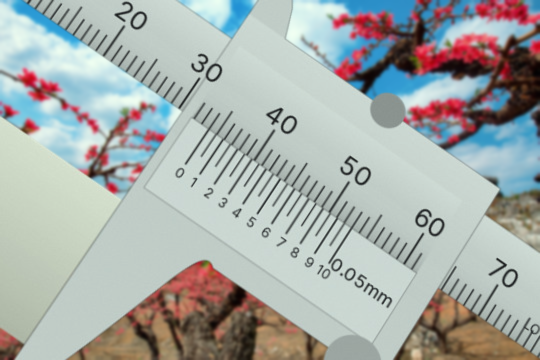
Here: 34.0 mm
